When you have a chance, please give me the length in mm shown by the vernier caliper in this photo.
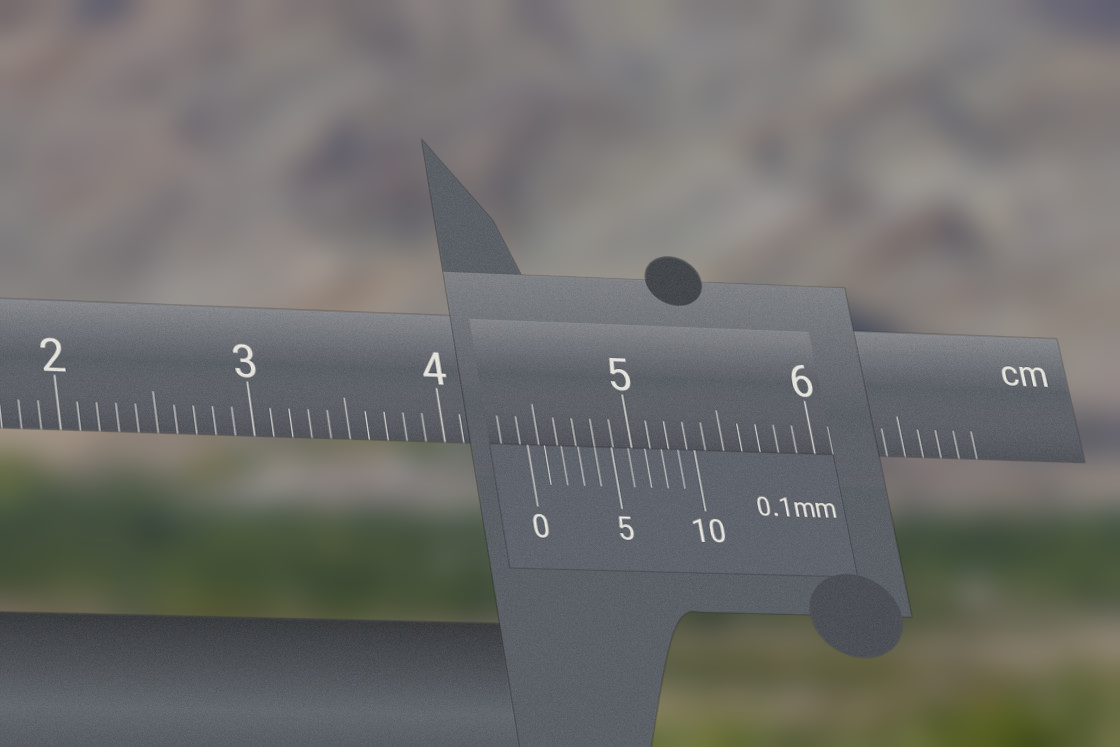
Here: 44.4 mm
